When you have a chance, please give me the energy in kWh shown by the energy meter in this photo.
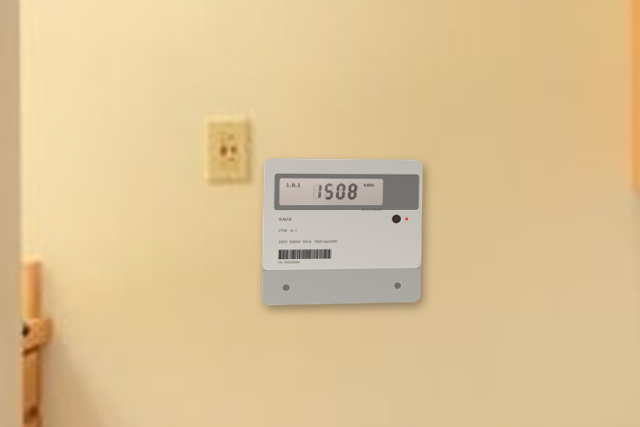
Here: 1508 kWh
